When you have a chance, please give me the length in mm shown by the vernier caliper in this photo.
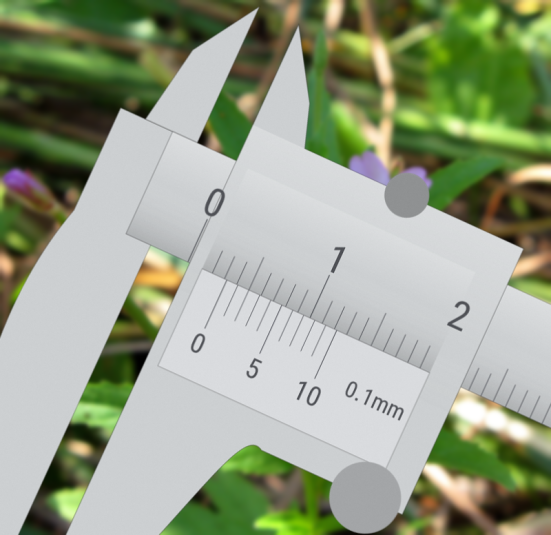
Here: 3.2 mm
